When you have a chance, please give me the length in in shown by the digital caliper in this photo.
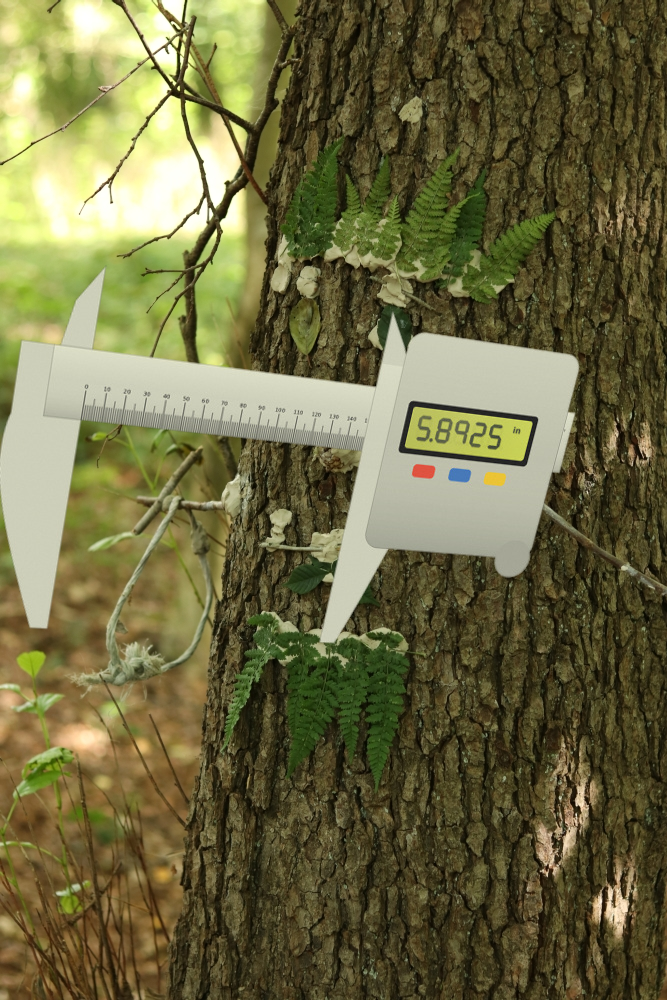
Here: 5.8925 in
